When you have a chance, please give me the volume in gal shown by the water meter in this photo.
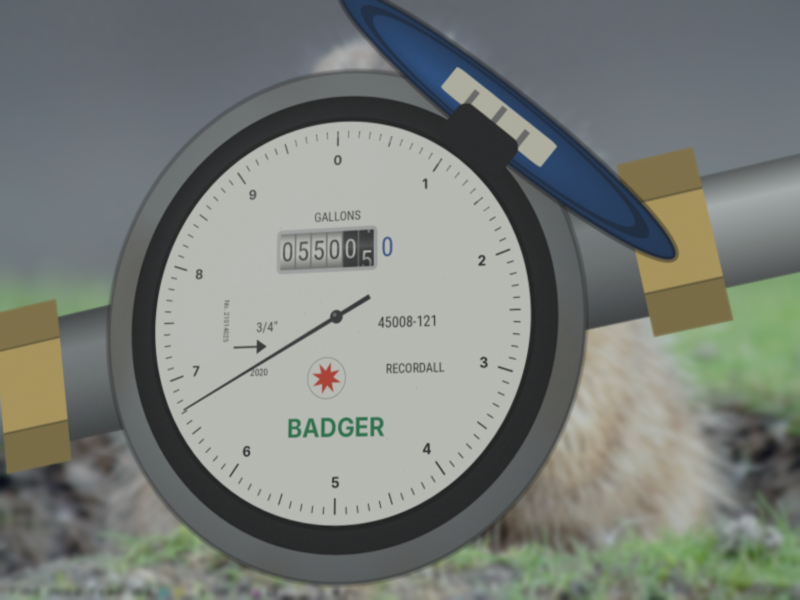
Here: 550046.7 gal
